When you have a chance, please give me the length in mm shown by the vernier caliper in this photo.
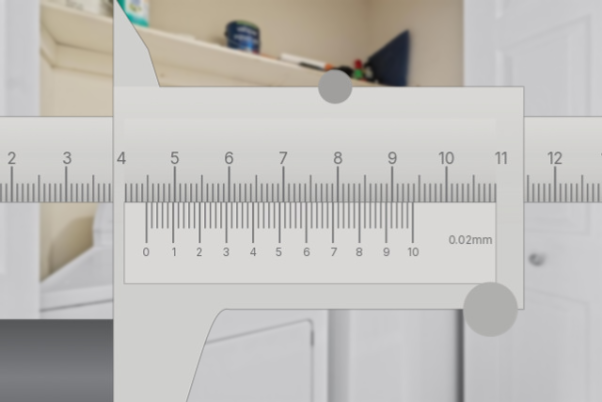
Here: 44.8 mm
